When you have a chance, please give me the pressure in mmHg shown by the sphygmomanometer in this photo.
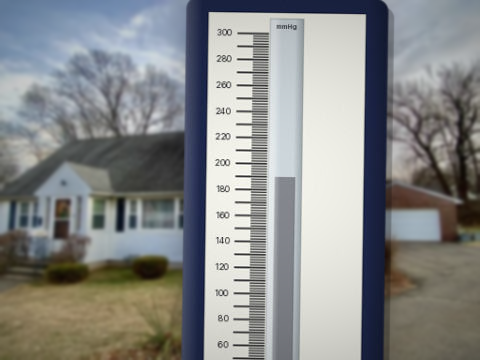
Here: 190 mmHg
